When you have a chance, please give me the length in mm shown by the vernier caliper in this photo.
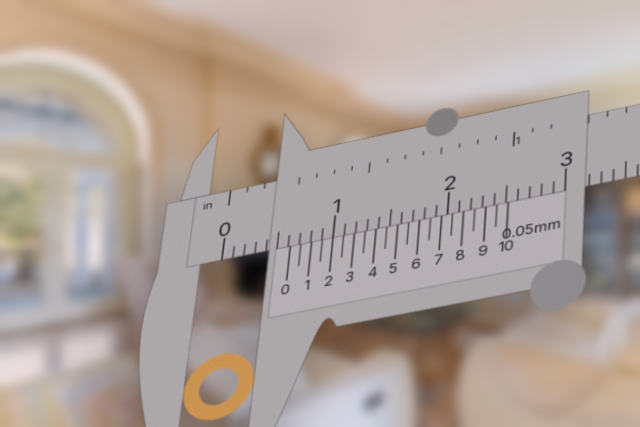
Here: 6.2 mm
